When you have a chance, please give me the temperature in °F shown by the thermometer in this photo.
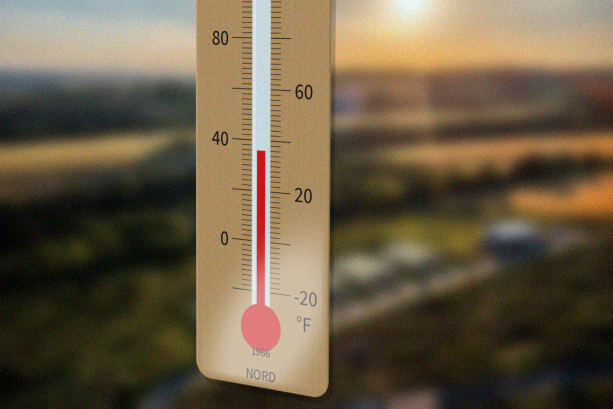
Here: 36 °F
